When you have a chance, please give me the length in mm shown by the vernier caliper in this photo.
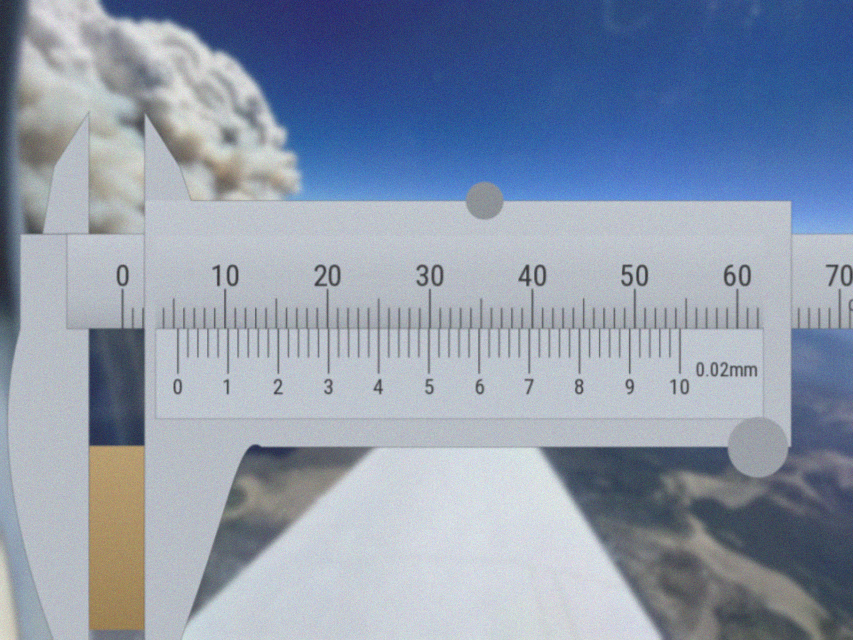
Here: 5.4 mm
